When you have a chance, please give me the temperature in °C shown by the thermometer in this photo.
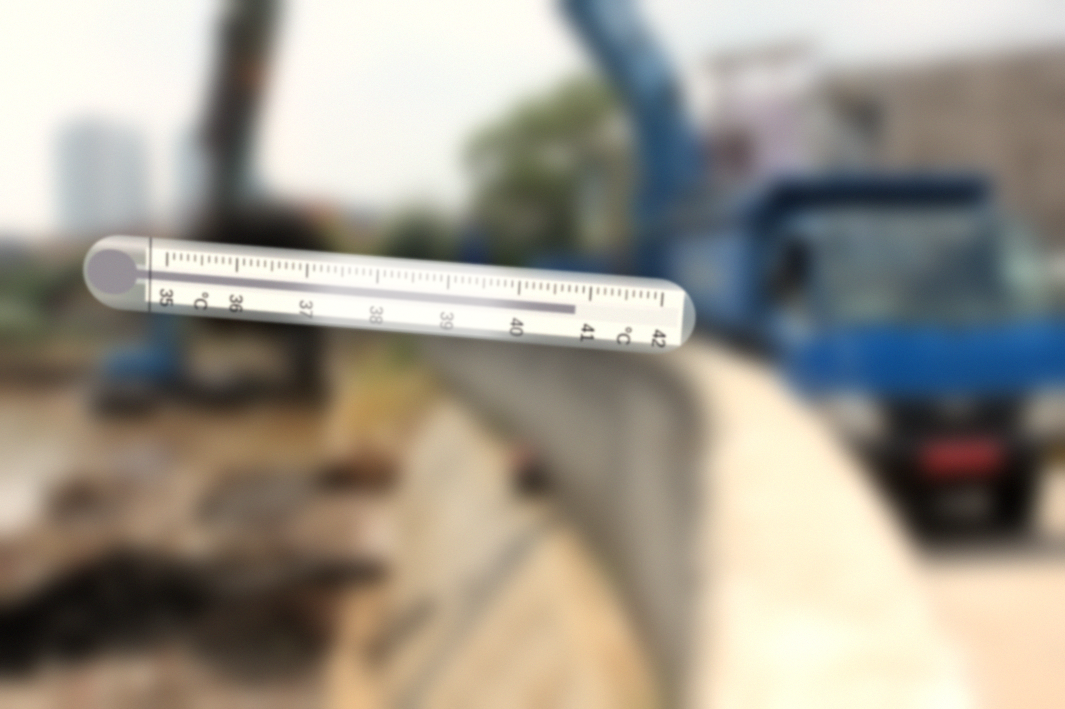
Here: 40.8 °C
